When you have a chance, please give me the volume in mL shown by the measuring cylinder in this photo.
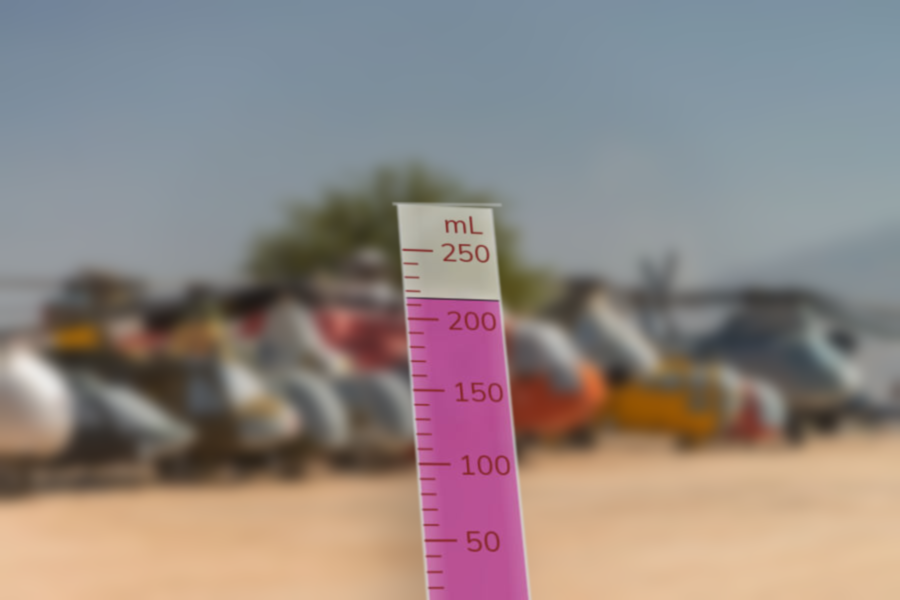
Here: 215 mL
